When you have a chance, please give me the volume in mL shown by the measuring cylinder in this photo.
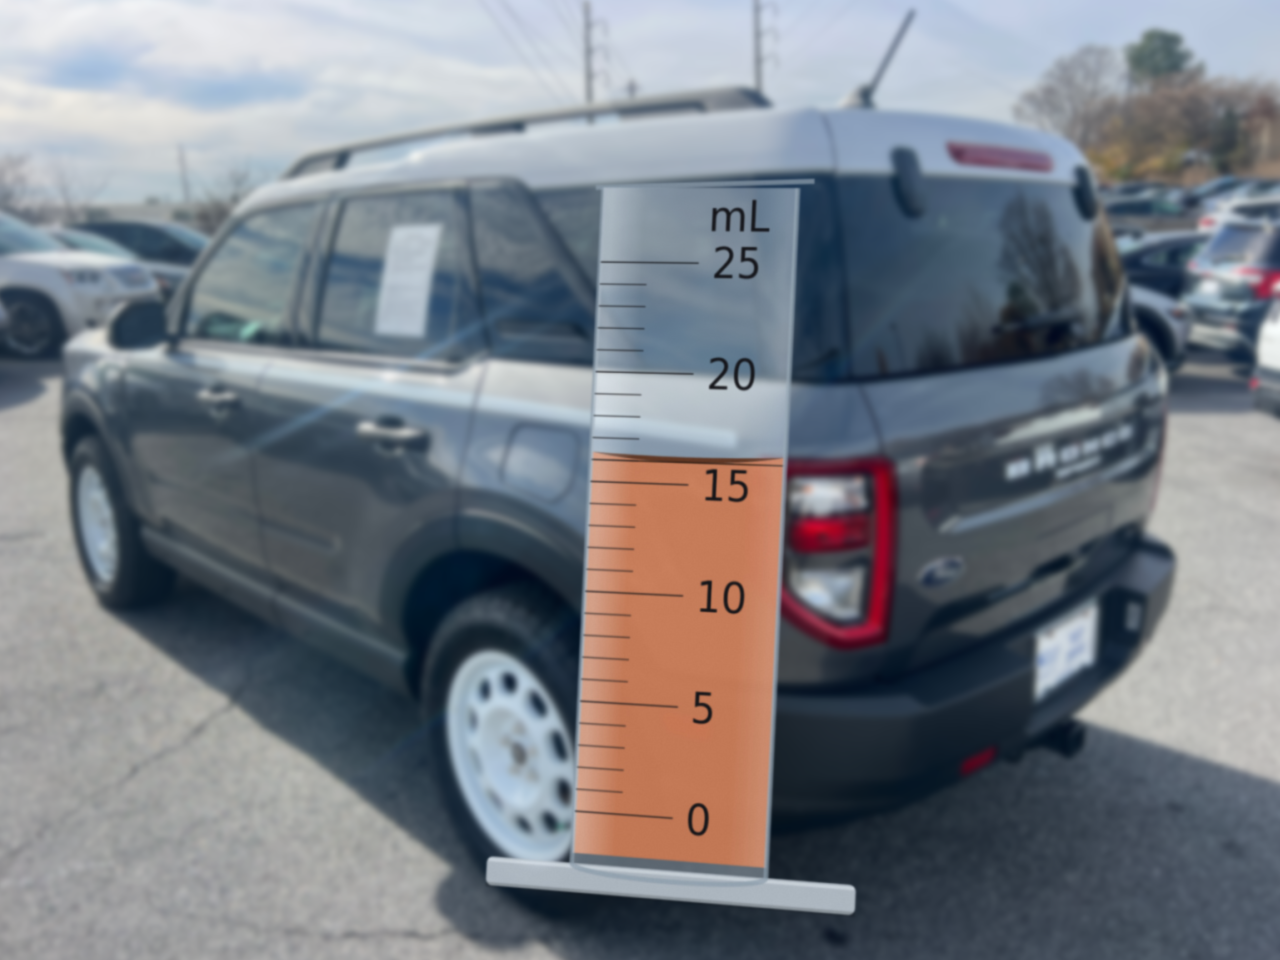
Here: 16 mL
